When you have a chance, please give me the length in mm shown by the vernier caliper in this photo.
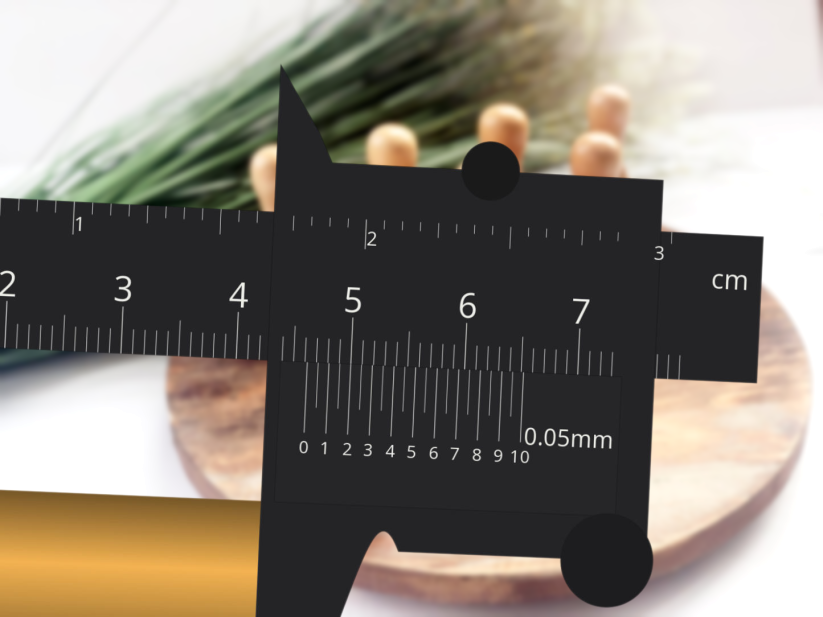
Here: 46.2 mm
